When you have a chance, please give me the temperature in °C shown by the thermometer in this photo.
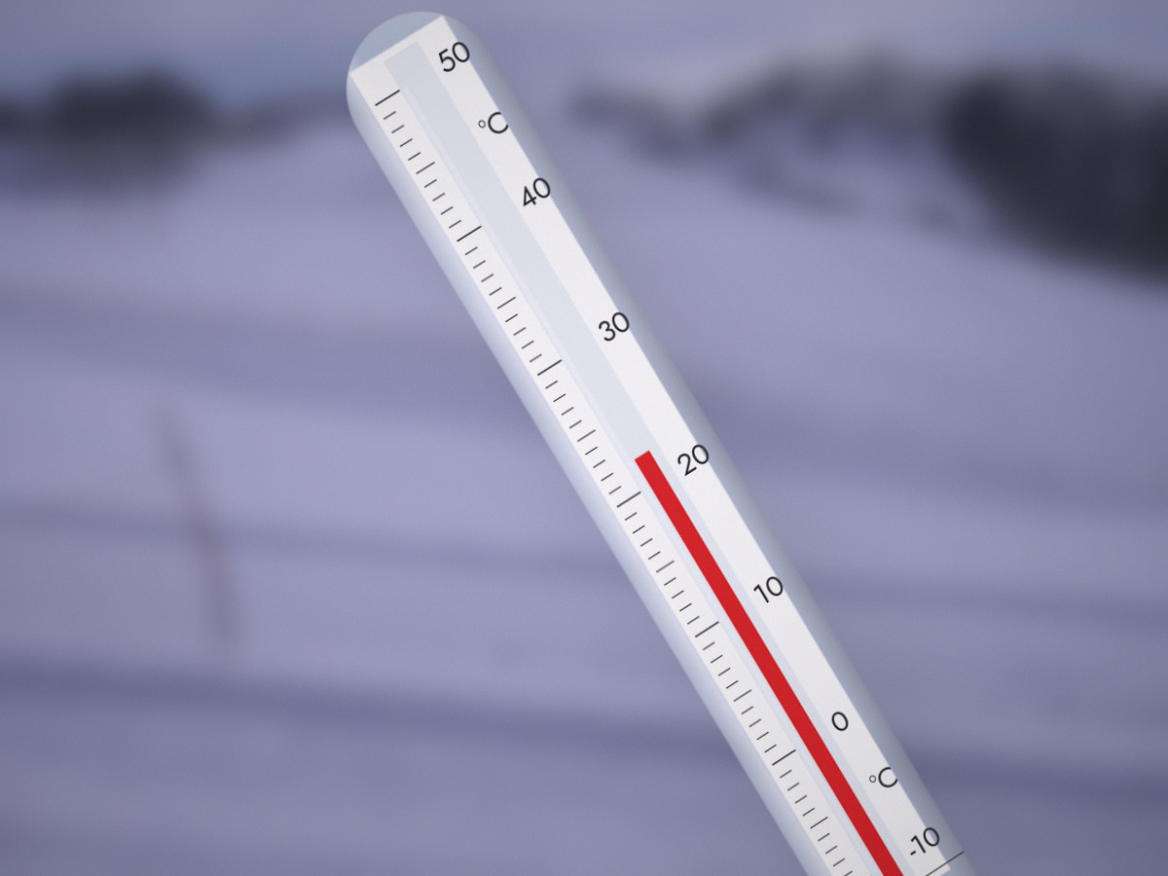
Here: 22 °C
